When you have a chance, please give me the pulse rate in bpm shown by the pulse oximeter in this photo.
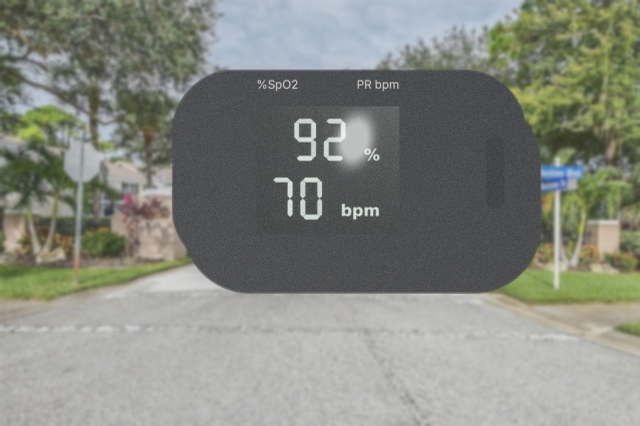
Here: 70 bpm
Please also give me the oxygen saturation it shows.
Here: 92 %
